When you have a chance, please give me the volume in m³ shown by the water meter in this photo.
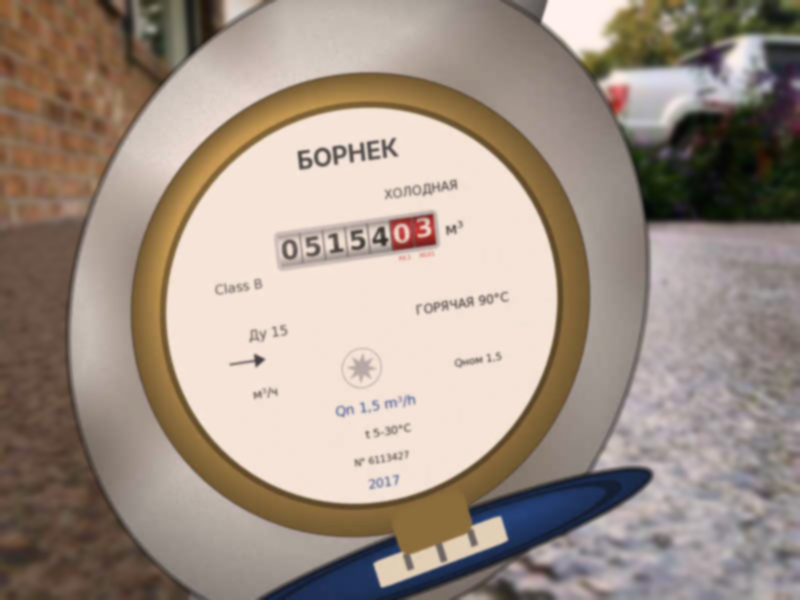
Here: 5154.03 m³
